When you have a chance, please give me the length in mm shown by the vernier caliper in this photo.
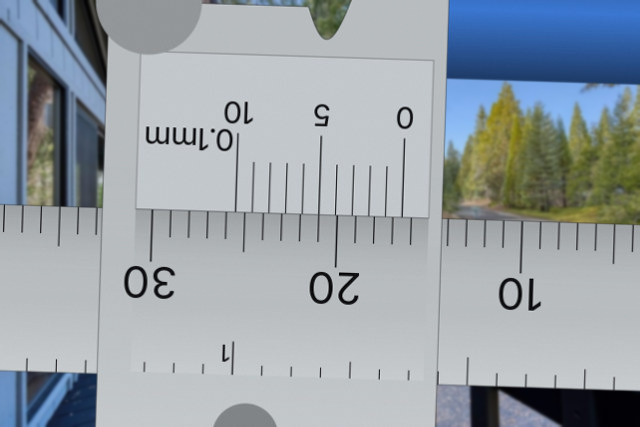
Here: 16.5 mm
